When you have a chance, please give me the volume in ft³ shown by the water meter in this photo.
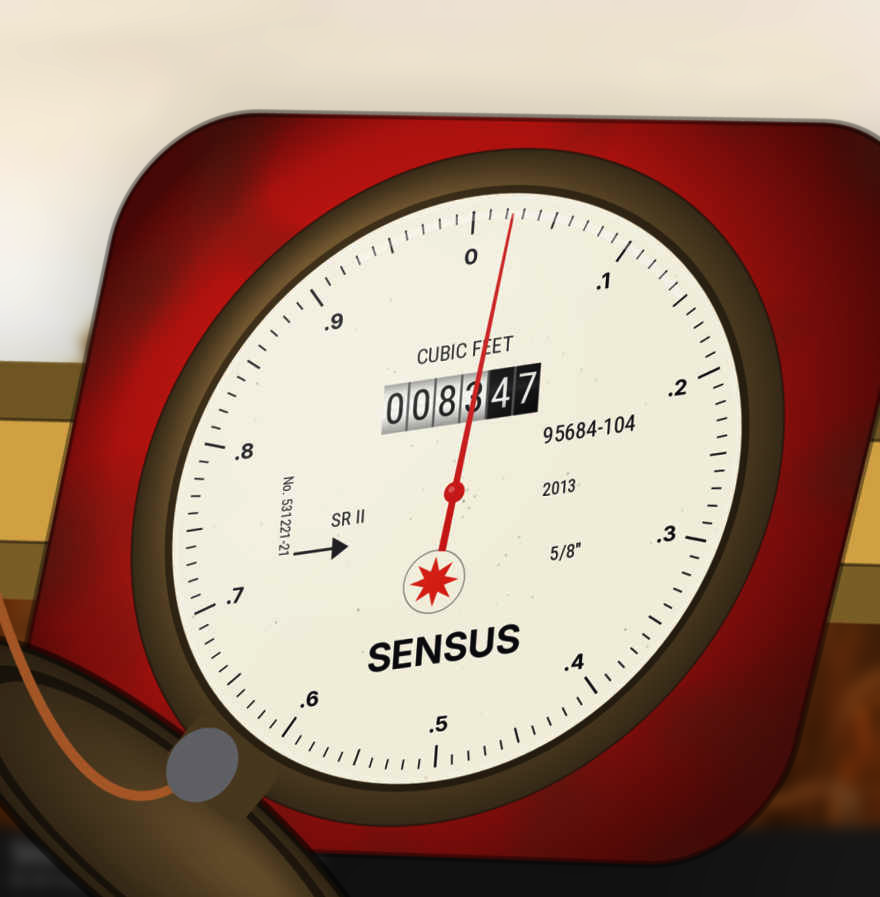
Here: 8347.02 ft³
